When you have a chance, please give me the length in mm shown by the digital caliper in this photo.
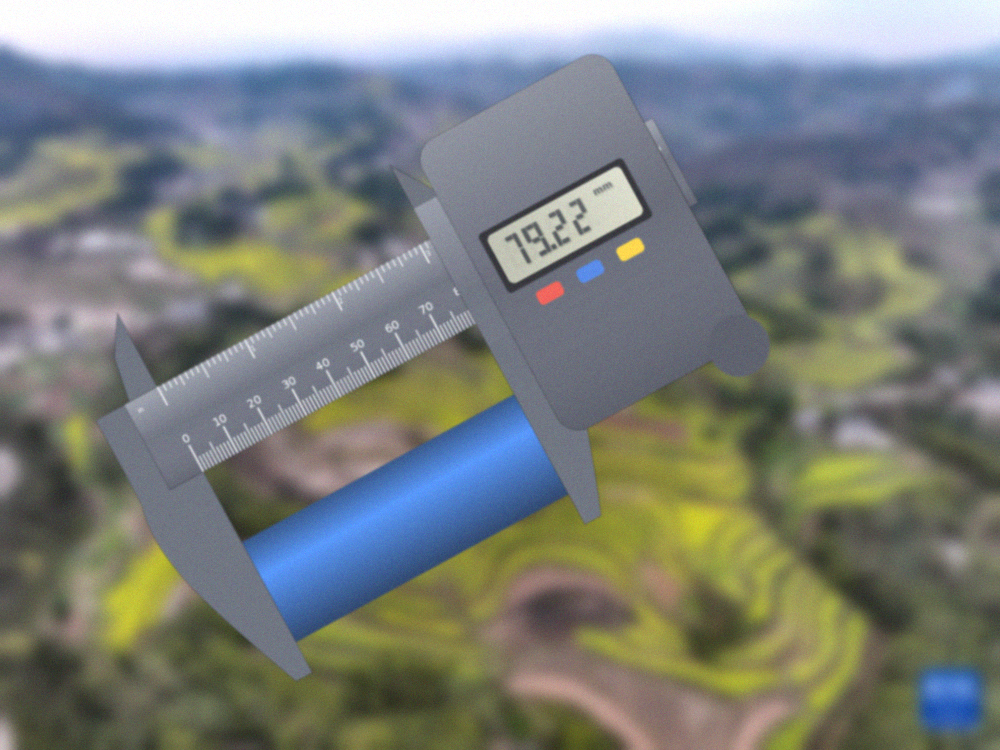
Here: 79.22 mm
